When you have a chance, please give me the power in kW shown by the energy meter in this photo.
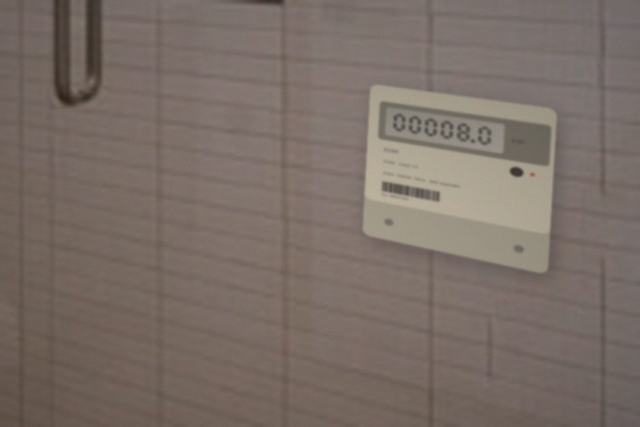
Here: 8.0 kW
